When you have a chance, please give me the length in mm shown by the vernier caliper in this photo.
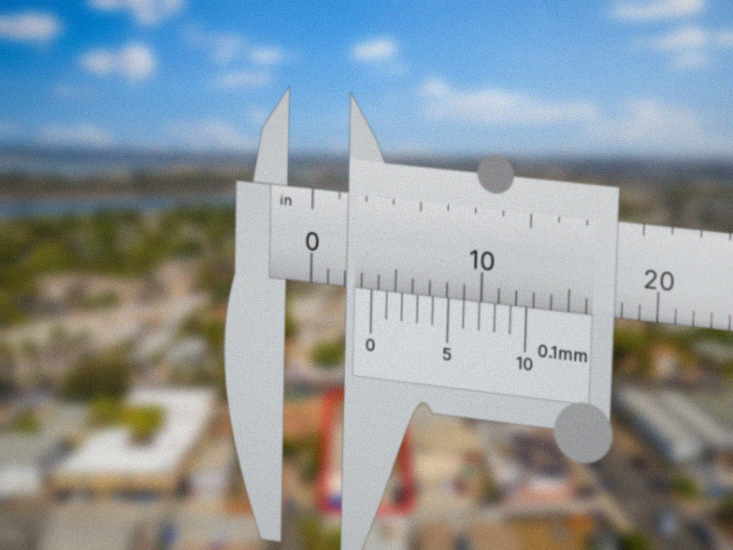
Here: 3.6 mm
